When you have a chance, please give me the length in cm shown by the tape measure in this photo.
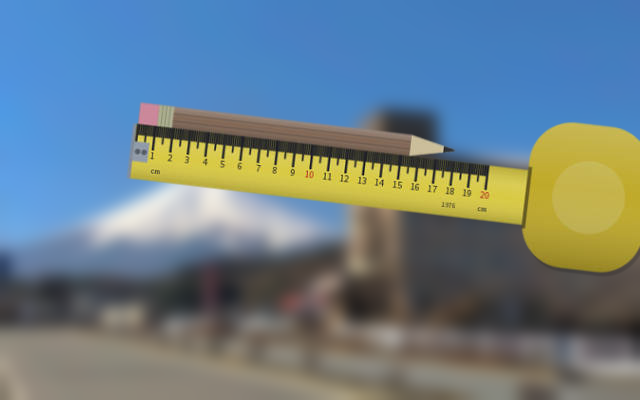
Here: 18 cm
